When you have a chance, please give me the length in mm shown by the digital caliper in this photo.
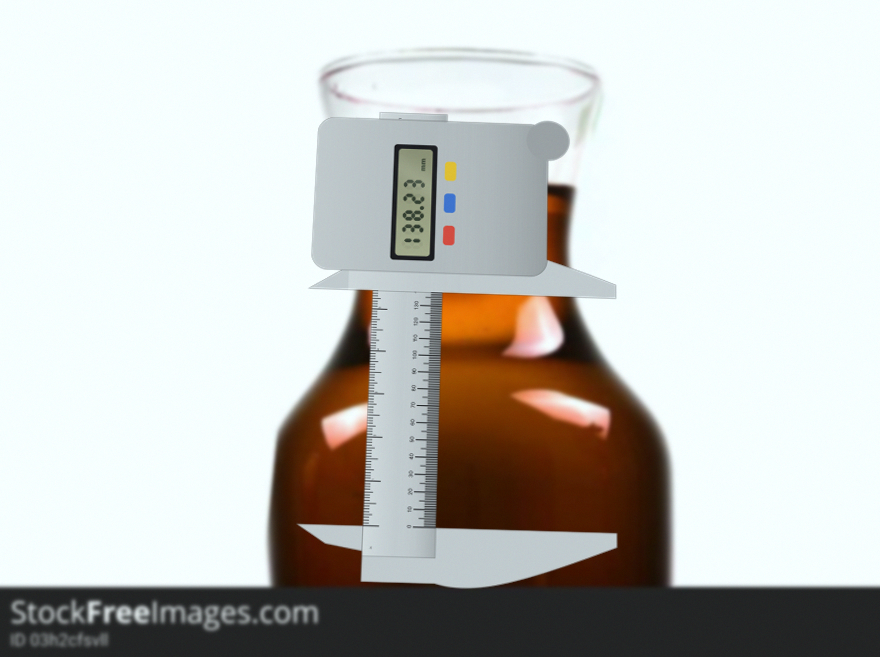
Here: 138.23 mm
